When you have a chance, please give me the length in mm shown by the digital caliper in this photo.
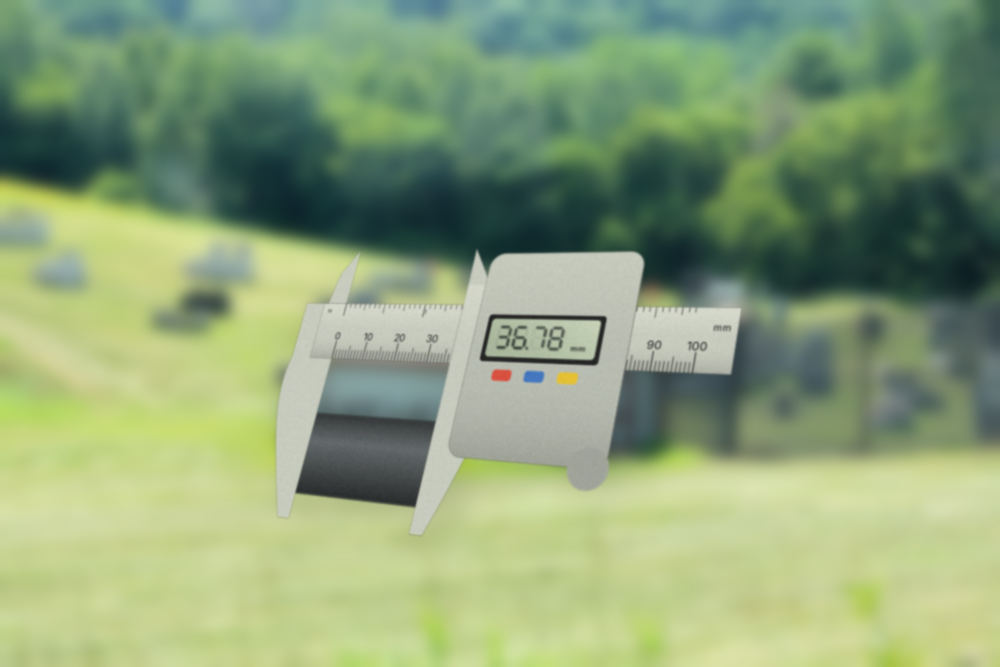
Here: 36.78 mm
